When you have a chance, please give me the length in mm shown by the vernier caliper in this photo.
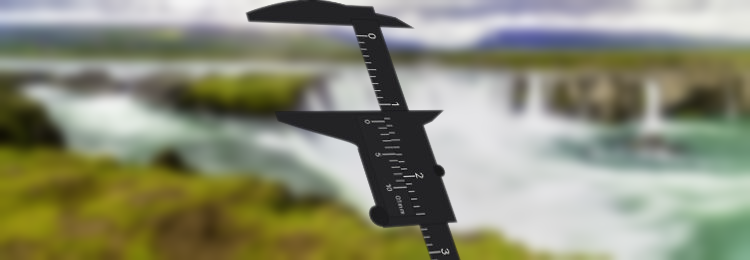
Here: 12.4 mm
